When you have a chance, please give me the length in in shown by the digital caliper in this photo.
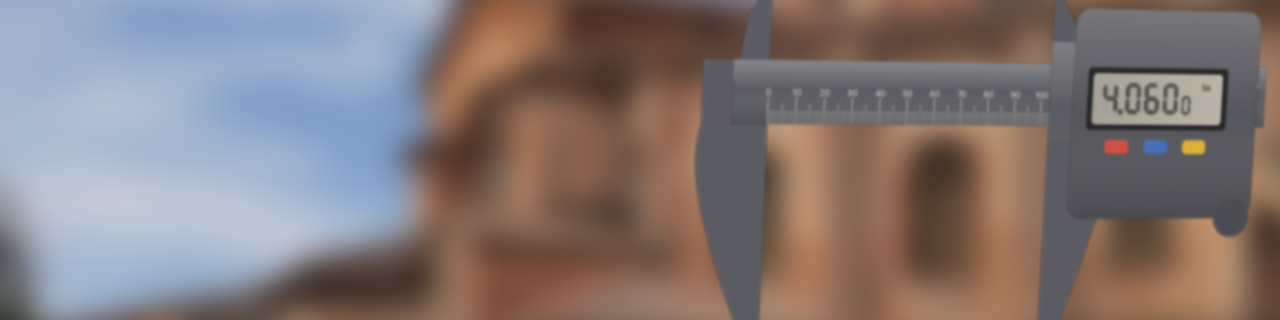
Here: 4.0600 in
